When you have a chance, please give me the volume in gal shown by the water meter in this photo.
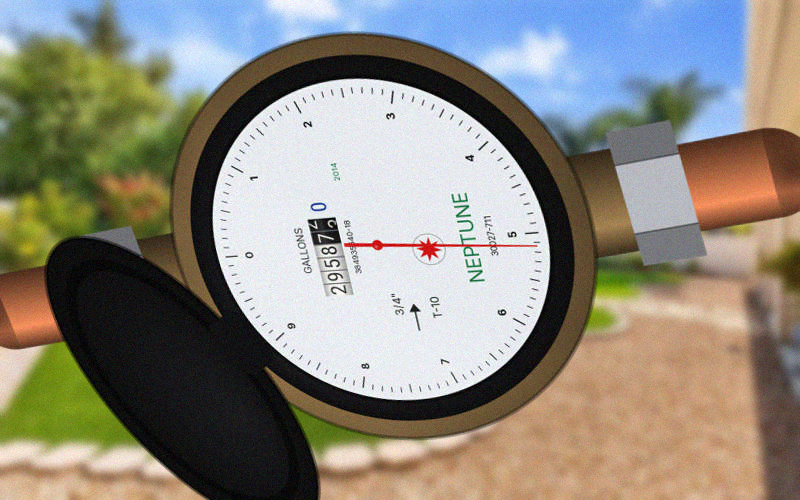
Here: 2958725.1 gal
